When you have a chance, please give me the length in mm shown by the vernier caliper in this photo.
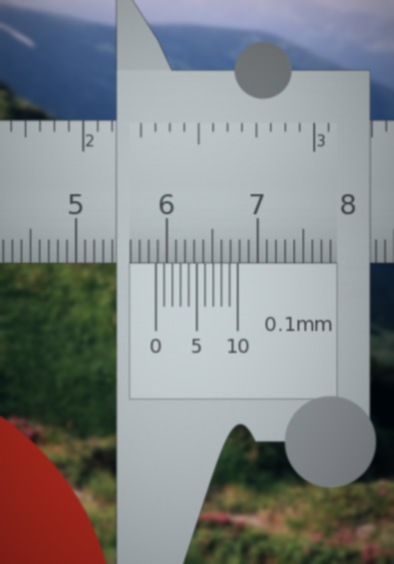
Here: 58.8 mm
